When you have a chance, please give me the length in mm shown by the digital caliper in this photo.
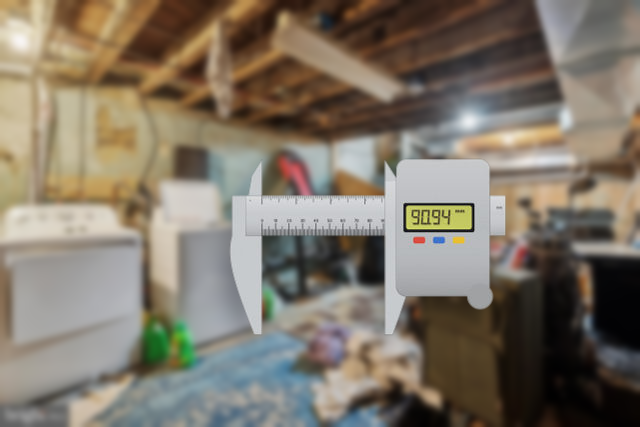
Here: 90.94 mm
